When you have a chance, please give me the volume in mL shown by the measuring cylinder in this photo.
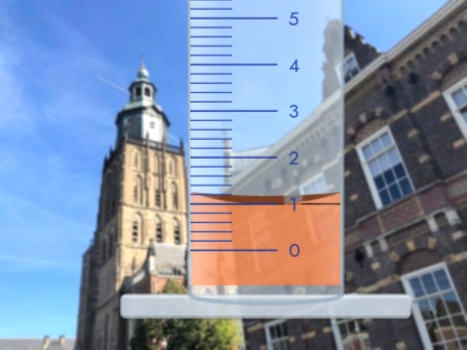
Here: 1 mL
